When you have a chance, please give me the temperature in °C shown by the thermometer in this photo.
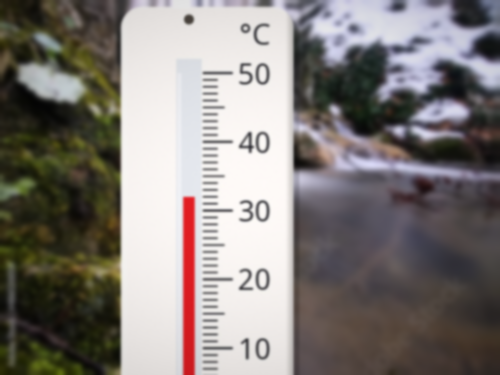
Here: 32 °C
